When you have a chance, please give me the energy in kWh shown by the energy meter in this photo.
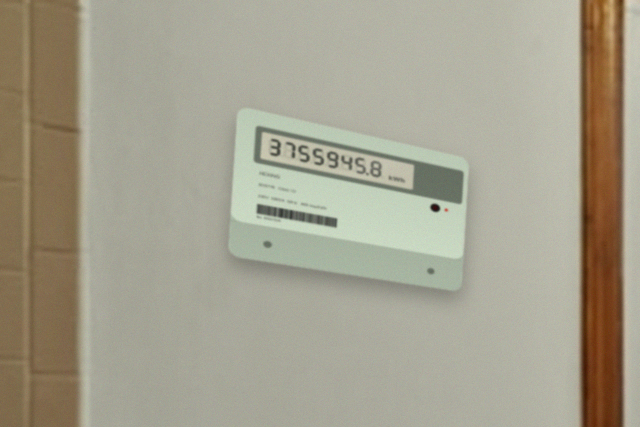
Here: 3755945.8 kWh
